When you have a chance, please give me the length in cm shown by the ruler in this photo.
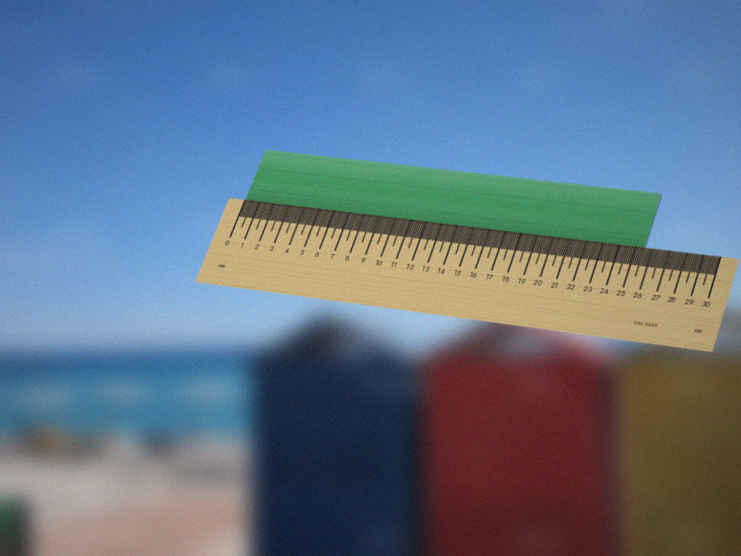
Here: 25.5 cm
